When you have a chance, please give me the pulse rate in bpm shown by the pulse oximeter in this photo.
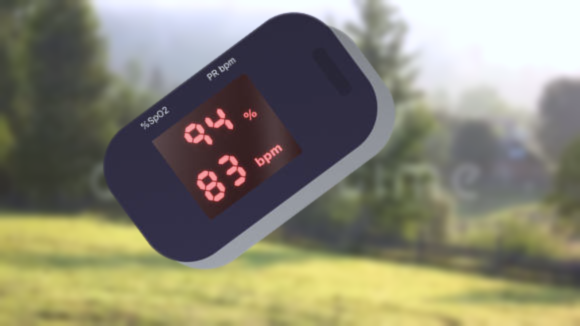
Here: 83 bpm
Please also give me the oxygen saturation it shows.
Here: 94 %
